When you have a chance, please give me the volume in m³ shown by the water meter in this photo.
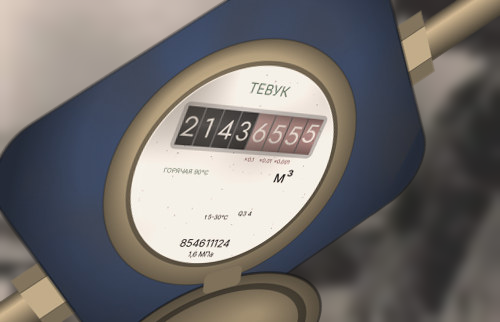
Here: 2143.6555 m³
